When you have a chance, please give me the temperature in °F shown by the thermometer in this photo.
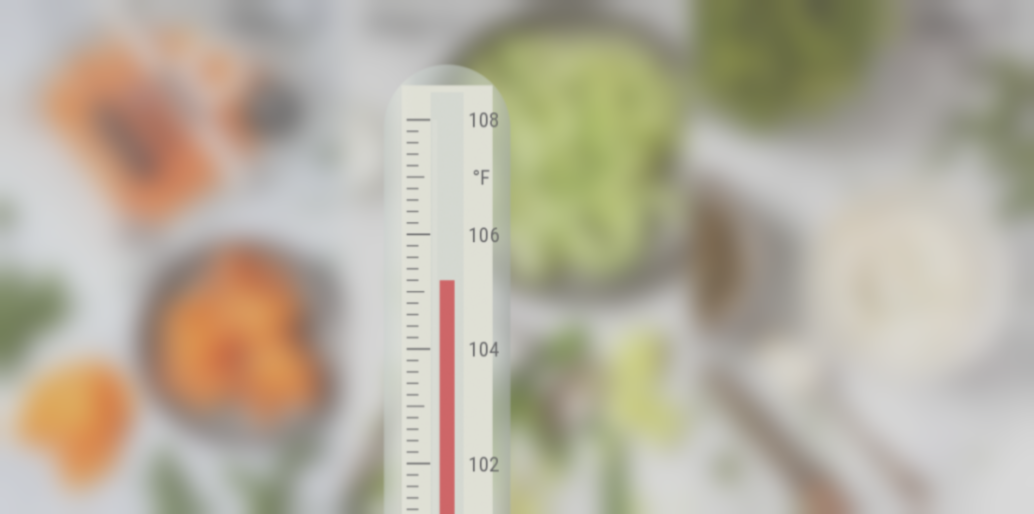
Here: 105.2 °F
